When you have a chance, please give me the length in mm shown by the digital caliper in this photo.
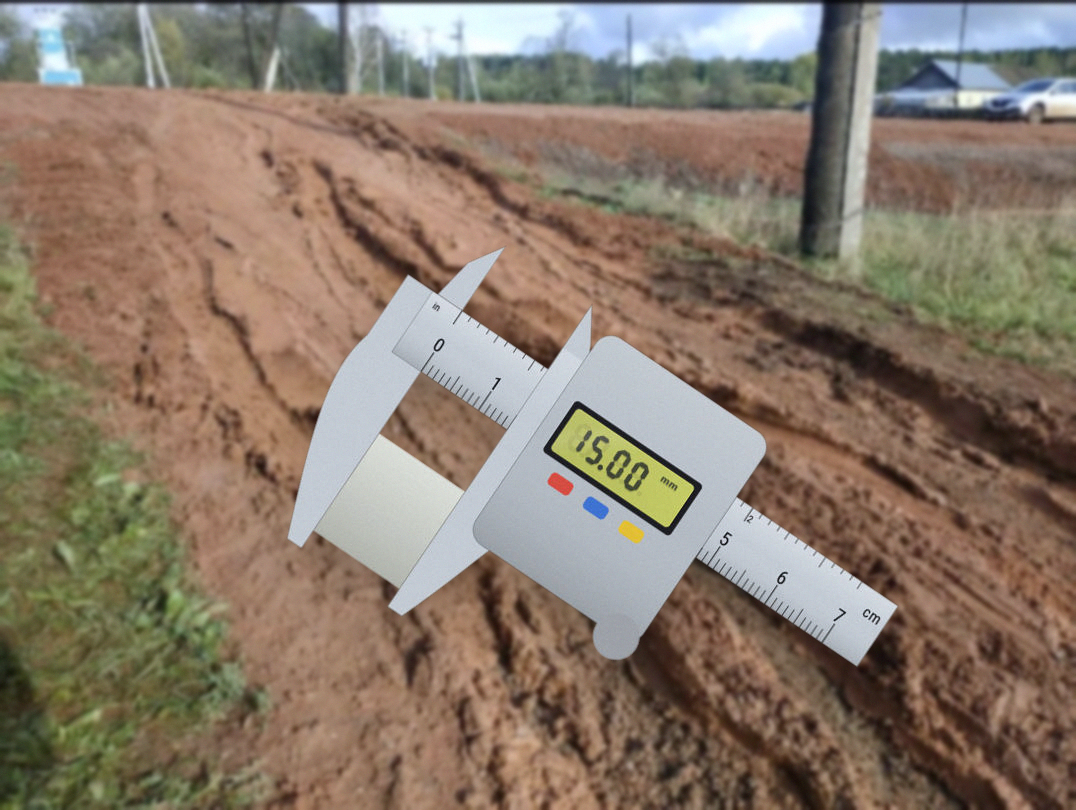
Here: 15.00 mm
